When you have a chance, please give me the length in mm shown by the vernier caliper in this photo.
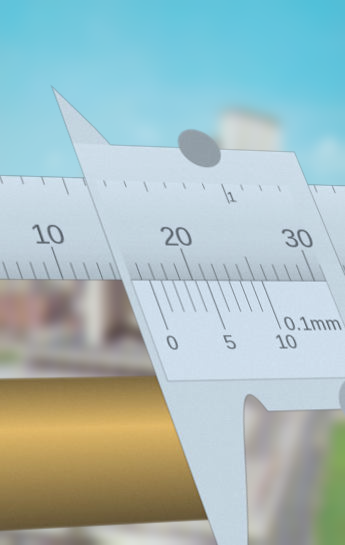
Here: 16.6 mm
